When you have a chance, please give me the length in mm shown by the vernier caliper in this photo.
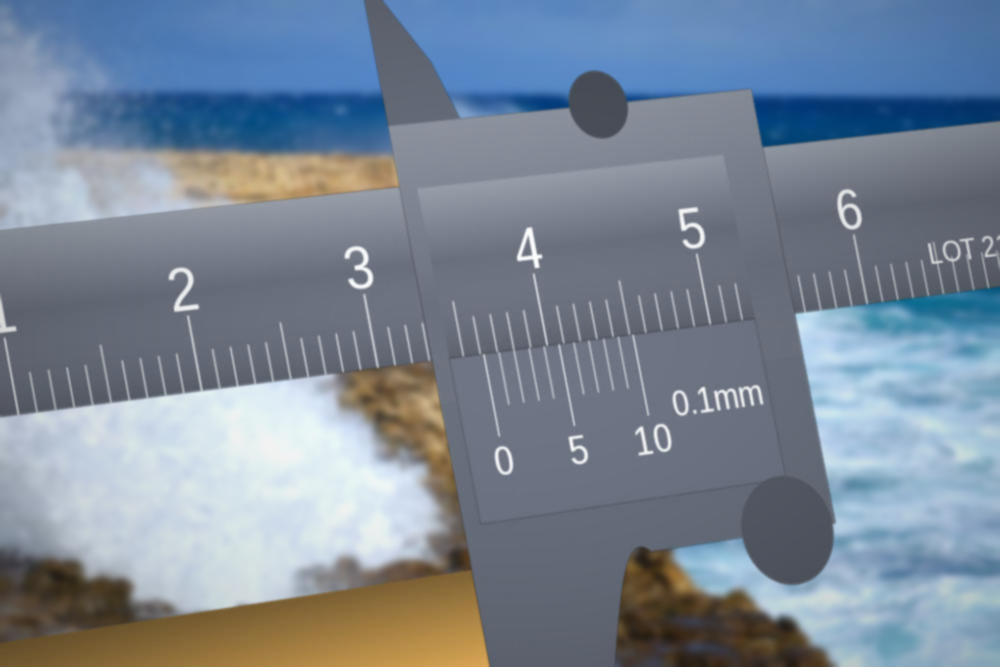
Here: 36.2 mm
